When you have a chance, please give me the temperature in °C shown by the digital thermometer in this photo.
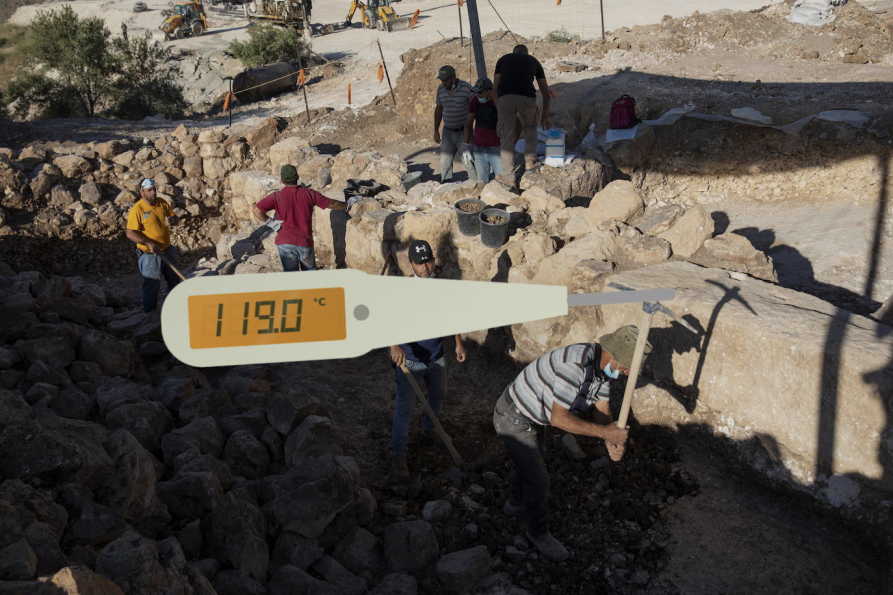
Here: 119.0 °C
